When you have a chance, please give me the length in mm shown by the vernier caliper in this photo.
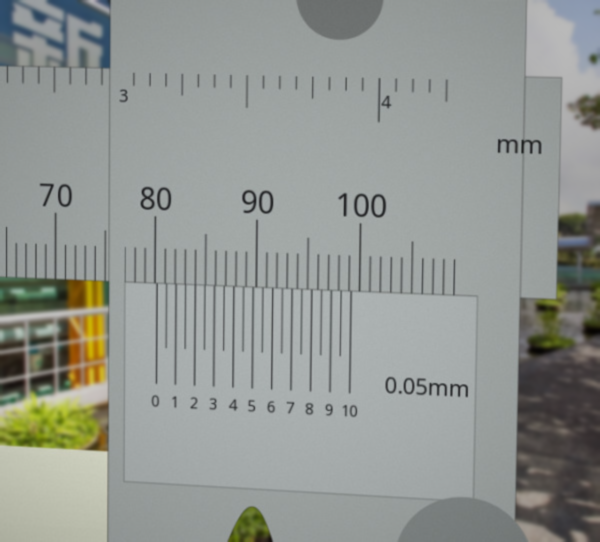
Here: 80.2 mm
